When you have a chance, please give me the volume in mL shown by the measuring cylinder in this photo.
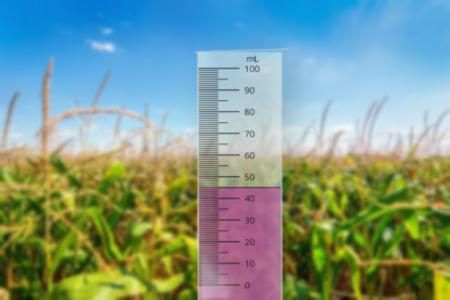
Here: 45 mL
